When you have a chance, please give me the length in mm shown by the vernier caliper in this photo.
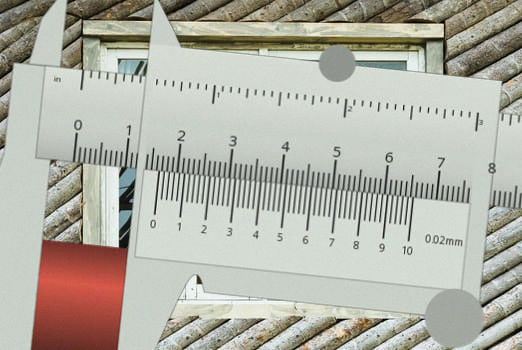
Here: 16.5 mm
